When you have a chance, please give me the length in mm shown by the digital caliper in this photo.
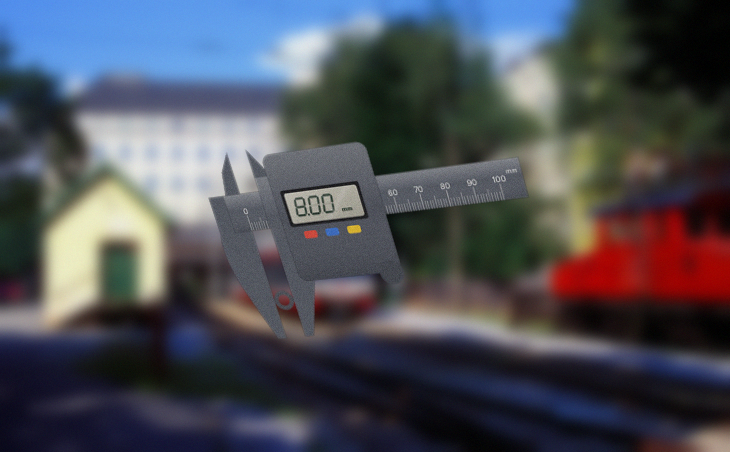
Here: 8.00 mm
